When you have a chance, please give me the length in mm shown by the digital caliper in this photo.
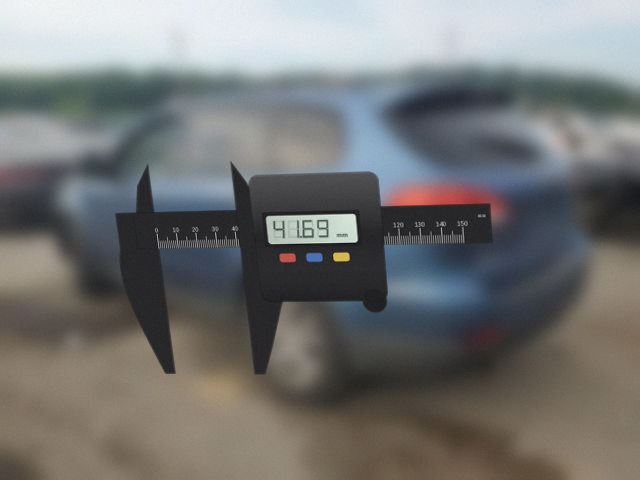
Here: 41.69 mm
